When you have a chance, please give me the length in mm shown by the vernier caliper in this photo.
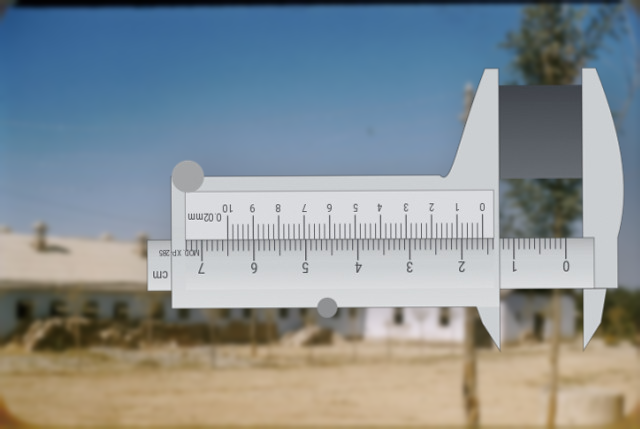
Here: 16.0 mm
